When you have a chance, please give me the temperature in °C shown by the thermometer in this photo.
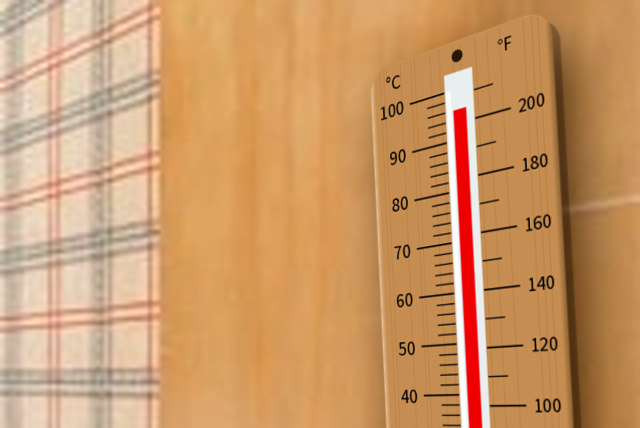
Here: 96 °C
